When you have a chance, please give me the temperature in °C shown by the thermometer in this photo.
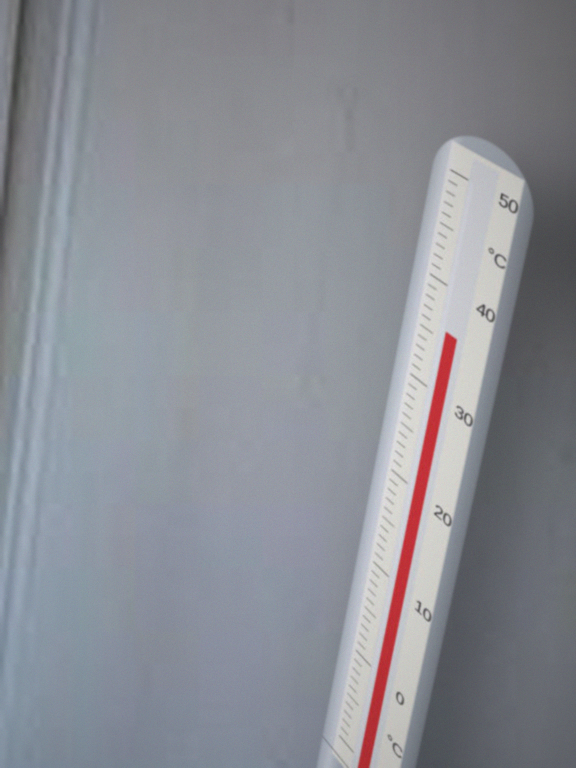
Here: 36 °C
